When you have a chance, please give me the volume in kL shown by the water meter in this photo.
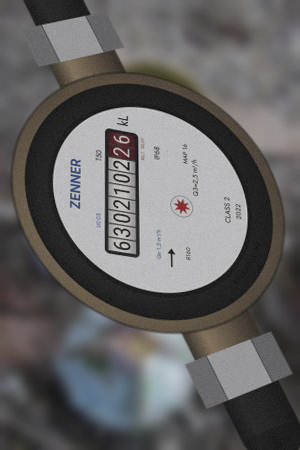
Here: 6302102.26 kL
